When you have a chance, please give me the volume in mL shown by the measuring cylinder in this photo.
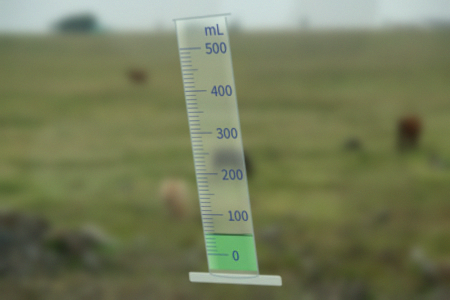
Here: 50 mL
